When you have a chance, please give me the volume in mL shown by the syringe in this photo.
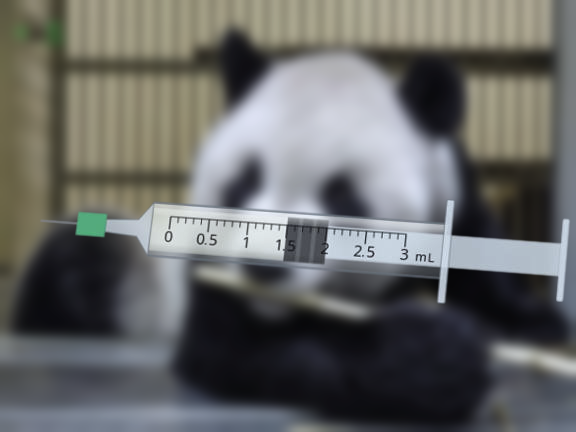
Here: 1.5 mL
